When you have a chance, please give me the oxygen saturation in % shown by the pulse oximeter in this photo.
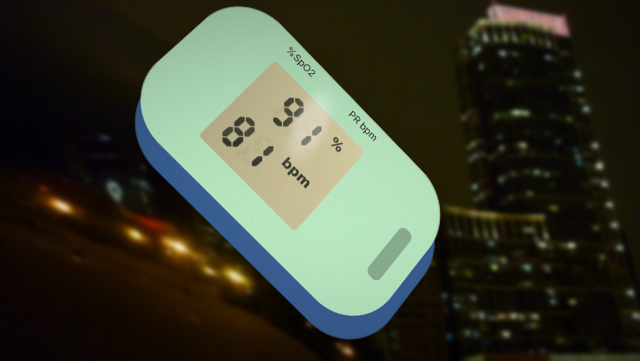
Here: 91 %
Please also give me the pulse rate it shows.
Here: 81 bpm
